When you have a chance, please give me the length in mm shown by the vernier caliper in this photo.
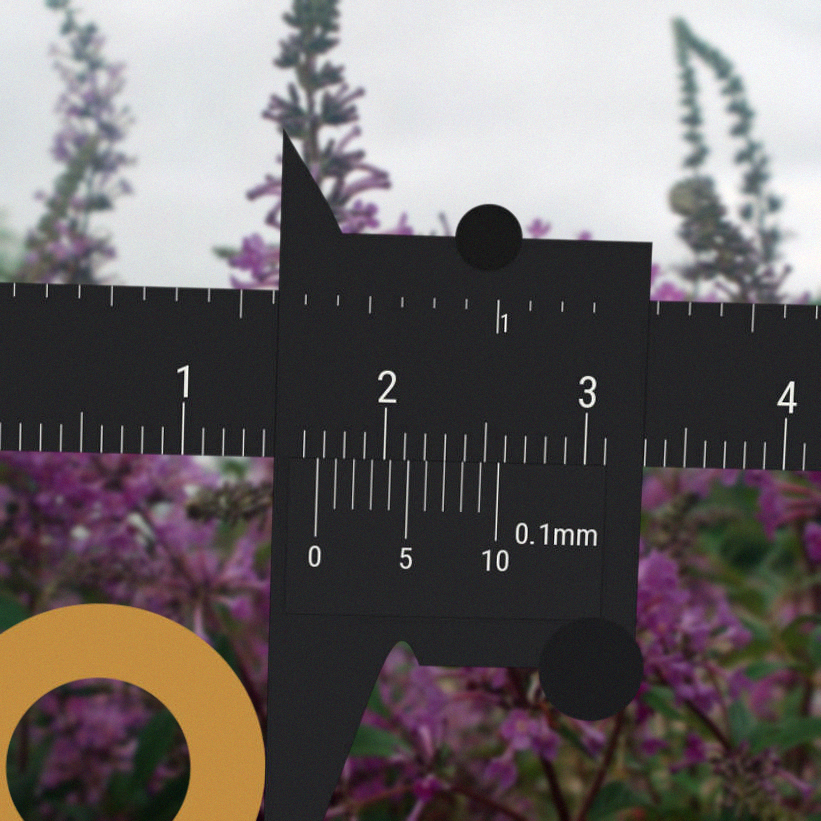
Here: 16.7 mm
